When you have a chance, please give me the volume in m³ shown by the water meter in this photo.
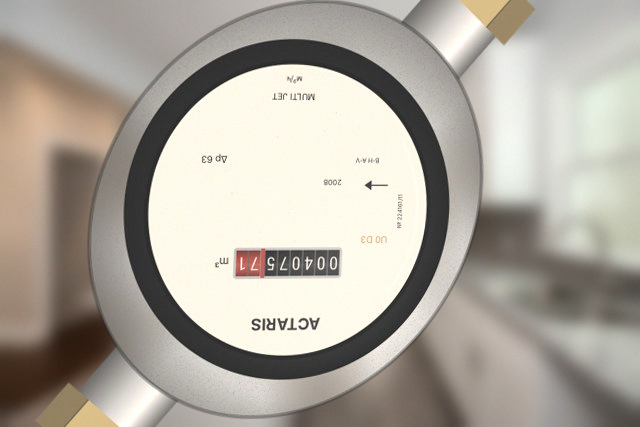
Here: 4075.71 m³
